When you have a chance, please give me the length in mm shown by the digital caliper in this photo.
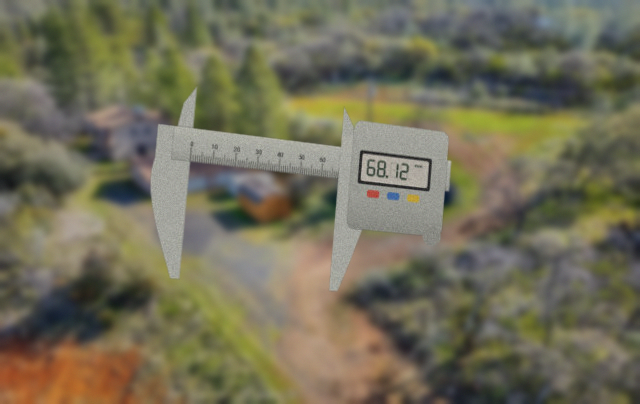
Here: 68.12 mm
